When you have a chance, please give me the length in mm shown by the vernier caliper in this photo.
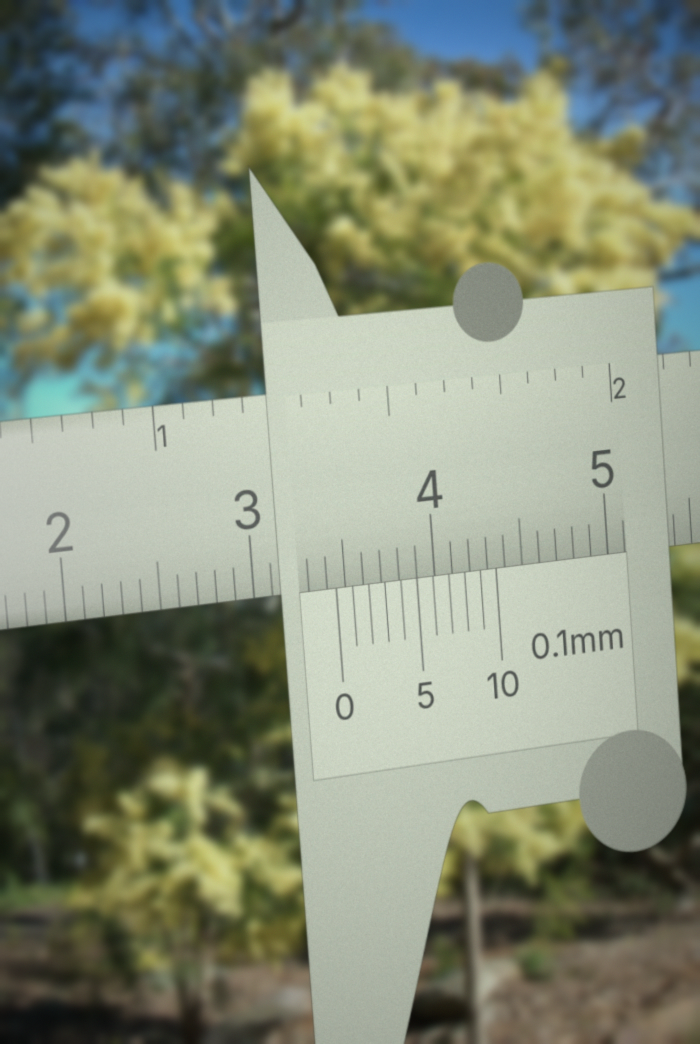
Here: 34.5 mm
